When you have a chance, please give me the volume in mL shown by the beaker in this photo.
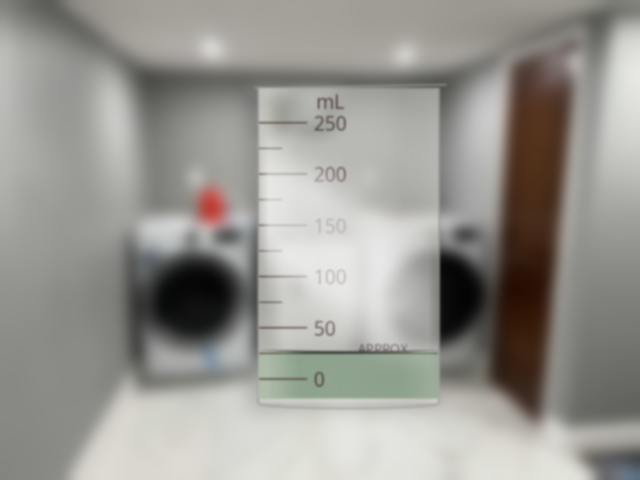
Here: 25 mL
